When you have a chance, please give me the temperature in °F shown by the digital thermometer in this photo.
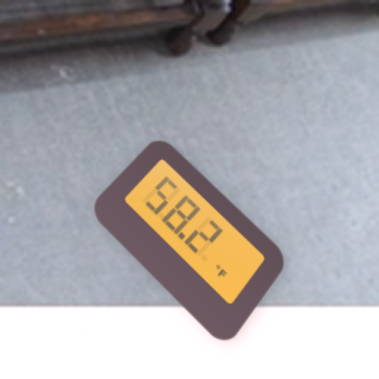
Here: 58.2 °F
